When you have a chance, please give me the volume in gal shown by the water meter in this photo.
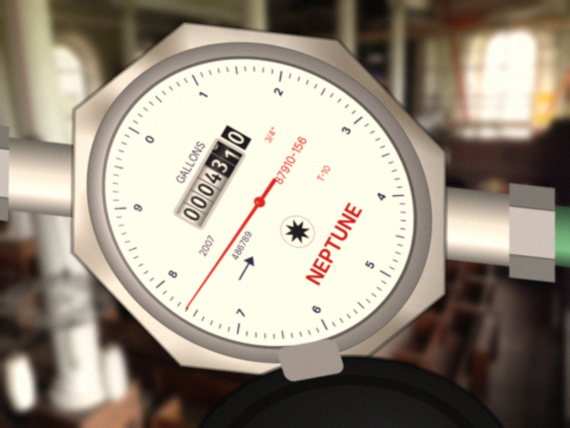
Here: 4307.6 gal
